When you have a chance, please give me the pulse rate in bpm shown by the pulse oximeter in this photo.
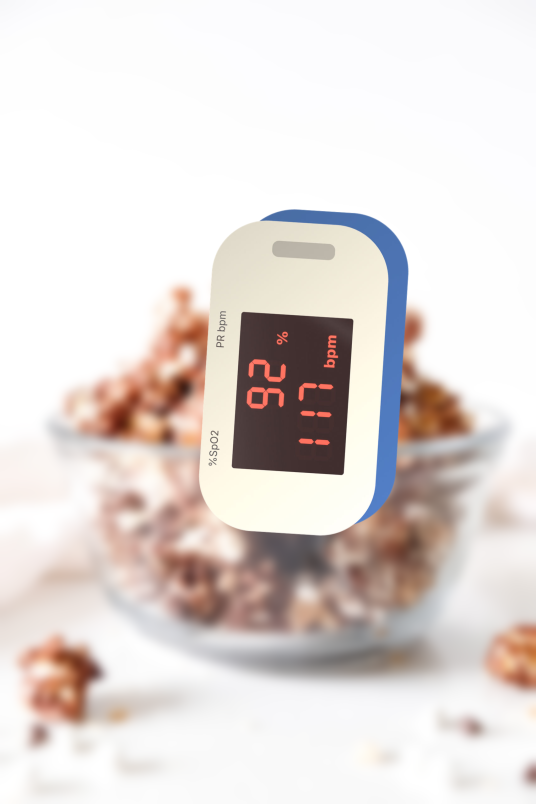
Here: 117 bpm
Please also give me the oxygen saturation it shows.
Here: 92 %
